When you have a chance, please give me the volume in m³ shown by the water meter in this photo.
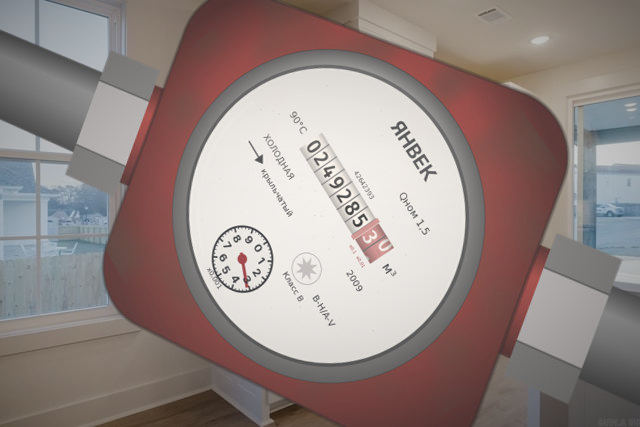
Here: 249285.303 m³
